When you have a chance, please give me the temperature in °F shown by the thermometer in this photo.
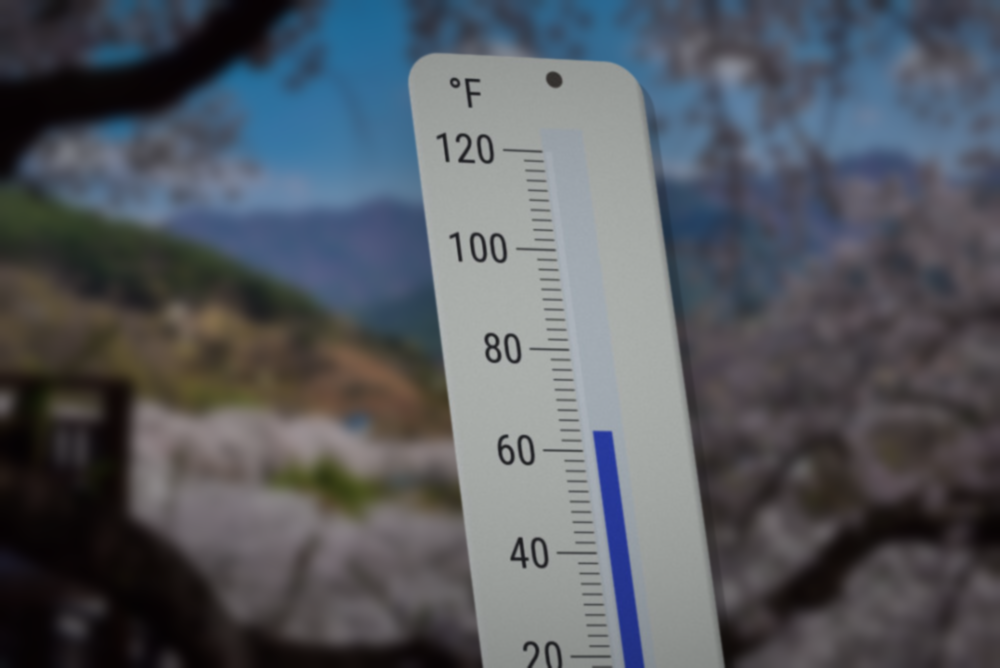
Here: 64 °F
